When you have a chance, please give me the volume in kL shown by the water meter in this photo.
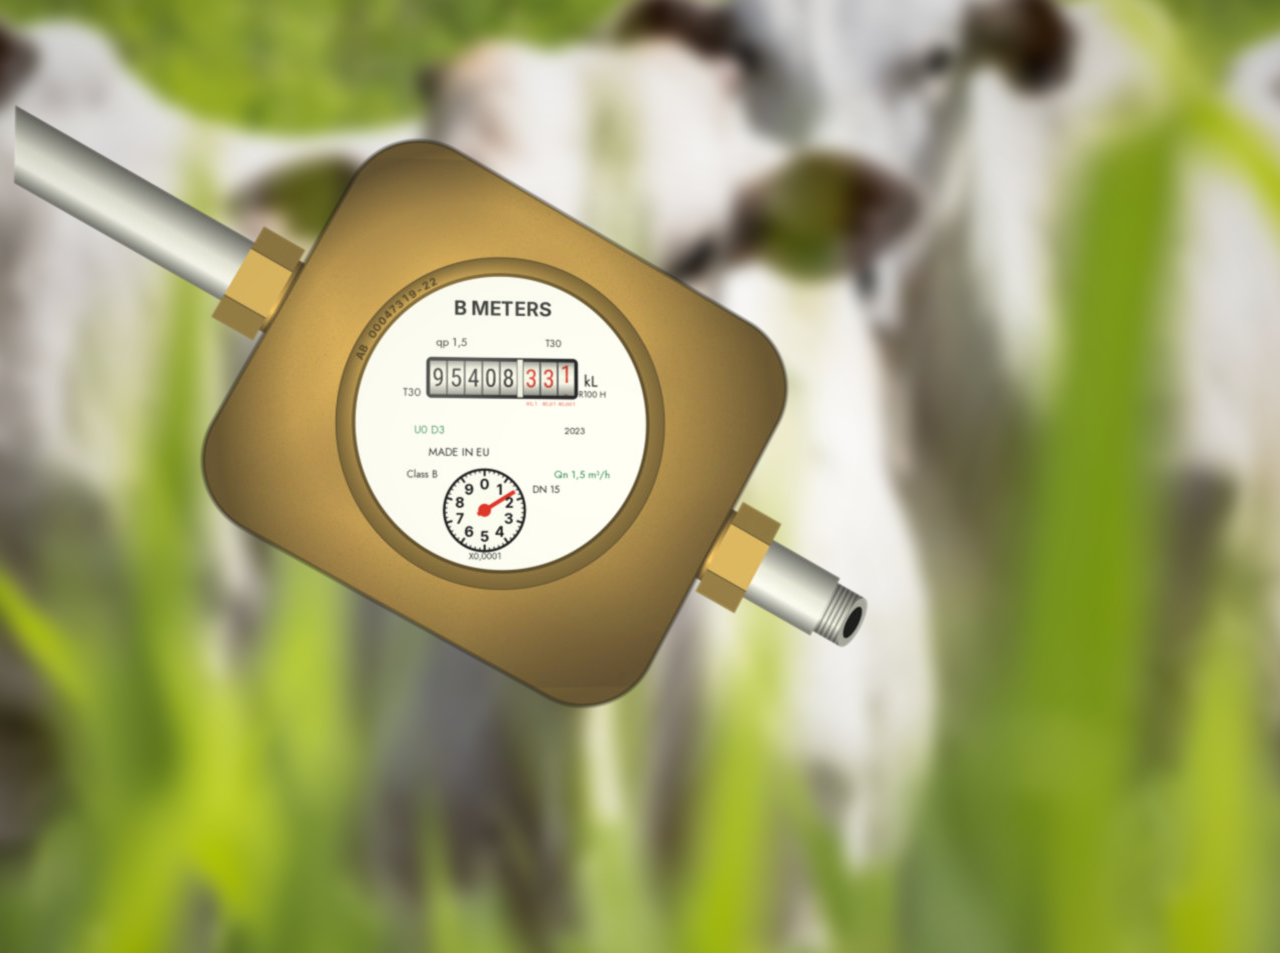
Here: 95408.3311 kL
